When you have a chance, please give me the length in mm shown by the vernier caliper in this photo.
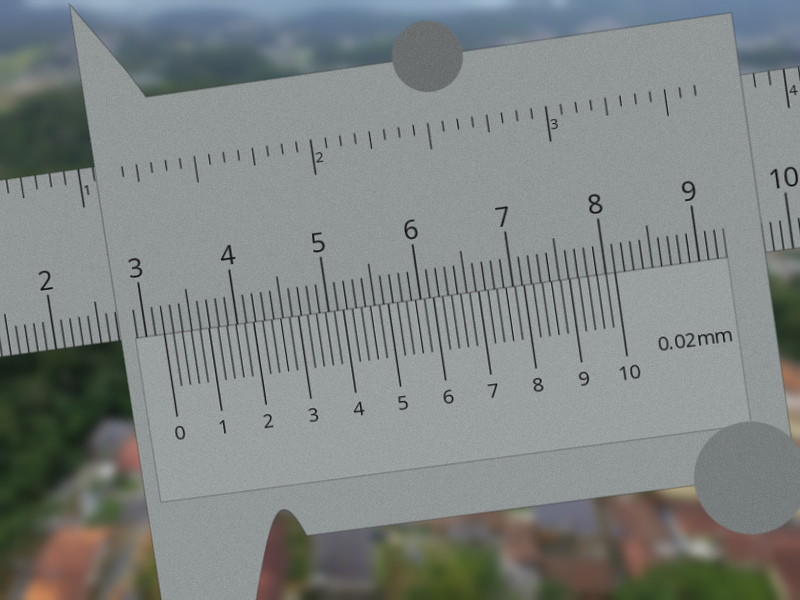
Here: 32.0 mm
